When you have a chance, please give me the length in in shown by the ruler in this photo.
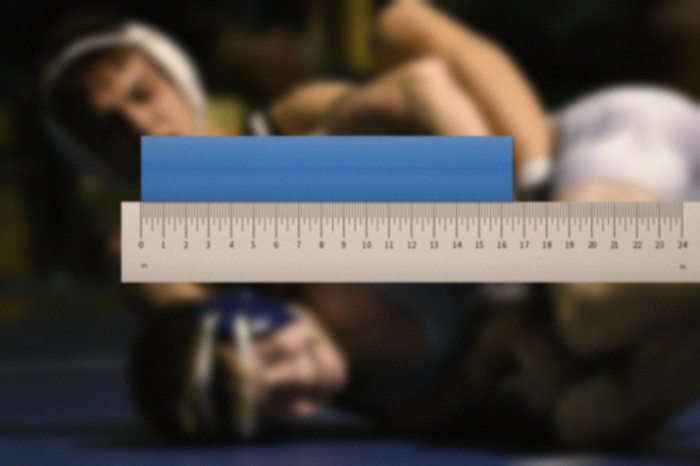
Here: 16.5 in
